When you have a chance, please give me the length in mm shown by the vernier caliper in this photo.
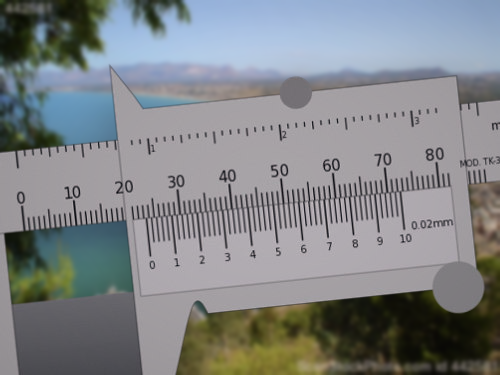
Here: 23.5 mm
